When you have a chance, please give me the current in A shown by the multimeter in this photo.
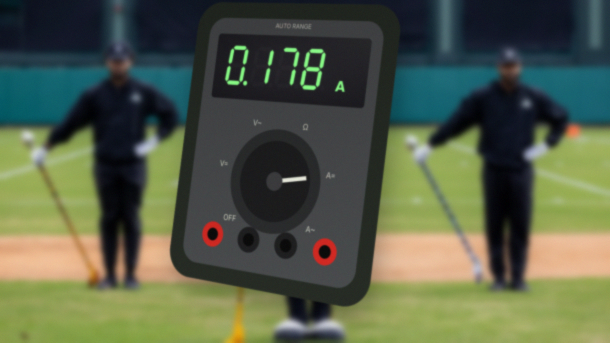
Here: 0.178 A
